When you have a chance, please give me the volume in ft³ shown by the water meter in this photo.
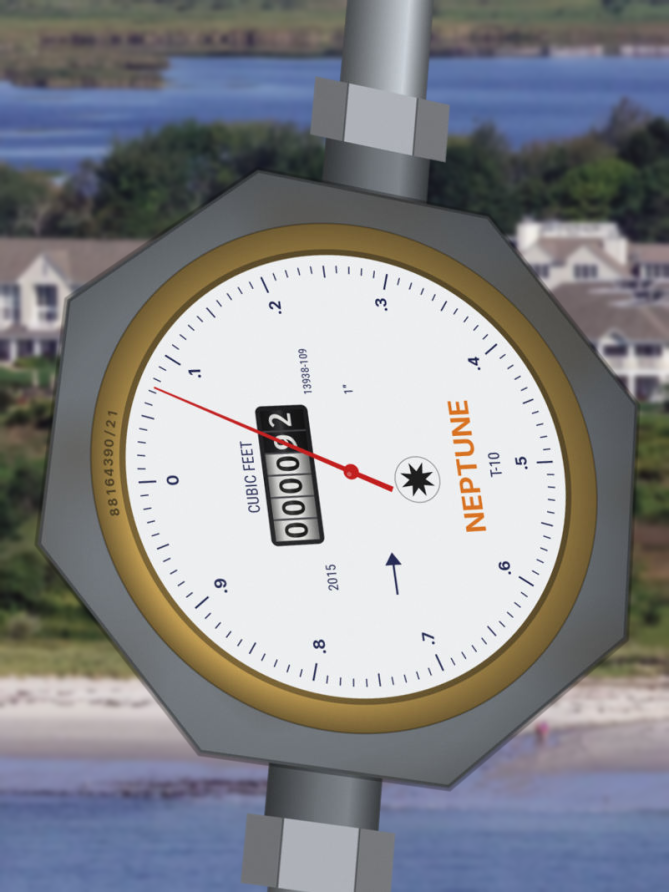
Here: 92.07 ft³
